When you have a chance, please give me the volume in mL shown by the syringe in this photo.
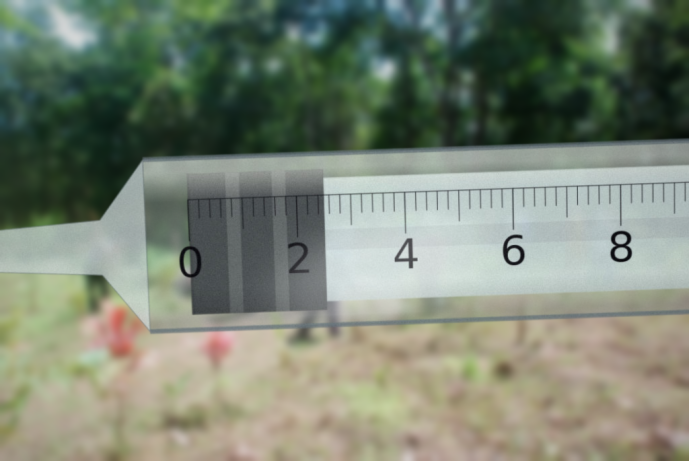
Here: 0 mL
